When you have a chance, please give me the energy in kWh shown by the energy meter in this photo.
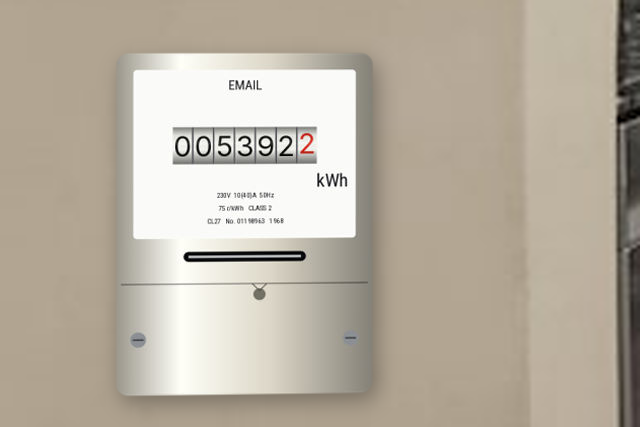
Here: 5392.2 kWh
